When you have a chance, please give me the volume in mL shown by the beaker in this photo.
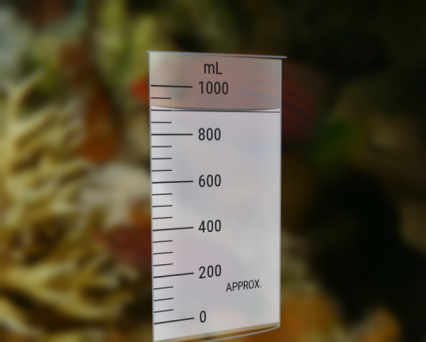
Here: 900 mL
